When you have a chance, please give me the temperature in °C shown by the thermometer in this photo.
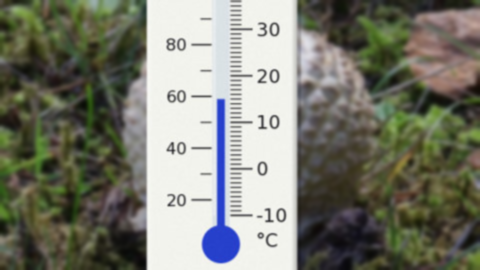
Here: 15 °C
